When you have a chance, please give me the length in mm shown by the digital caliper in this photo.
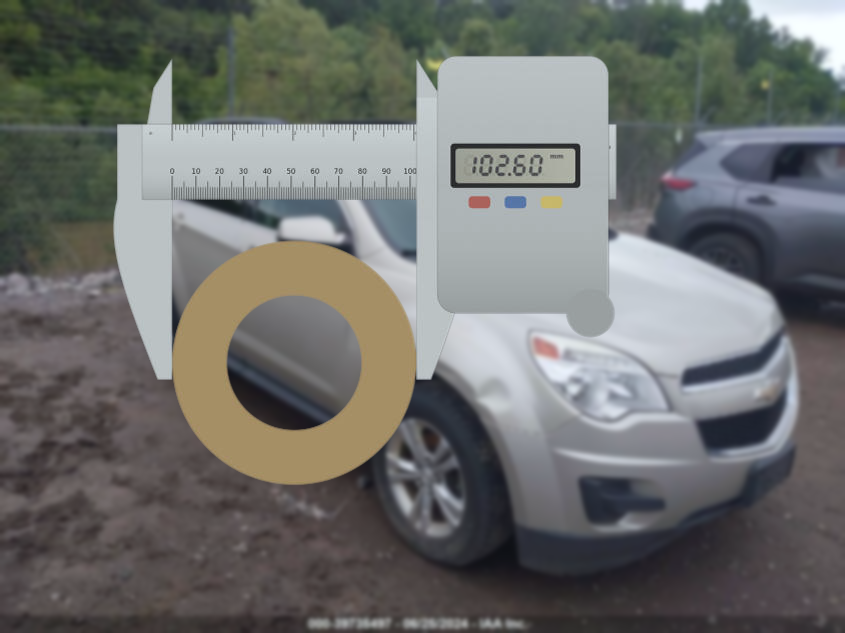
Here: 102.60 mm
